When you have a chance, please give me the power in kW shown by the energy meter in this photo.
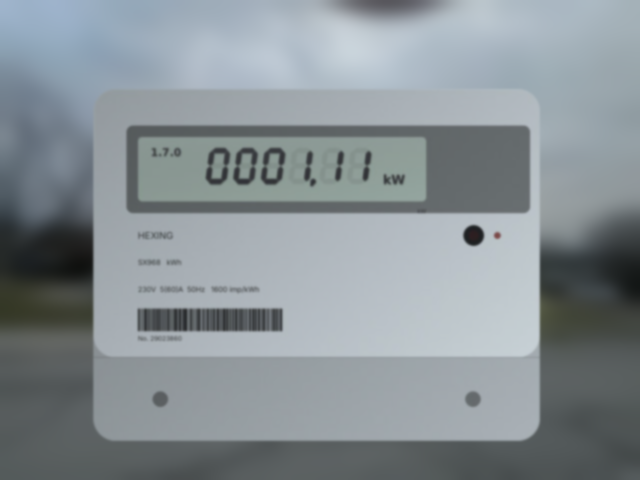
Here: 1.11 kW
